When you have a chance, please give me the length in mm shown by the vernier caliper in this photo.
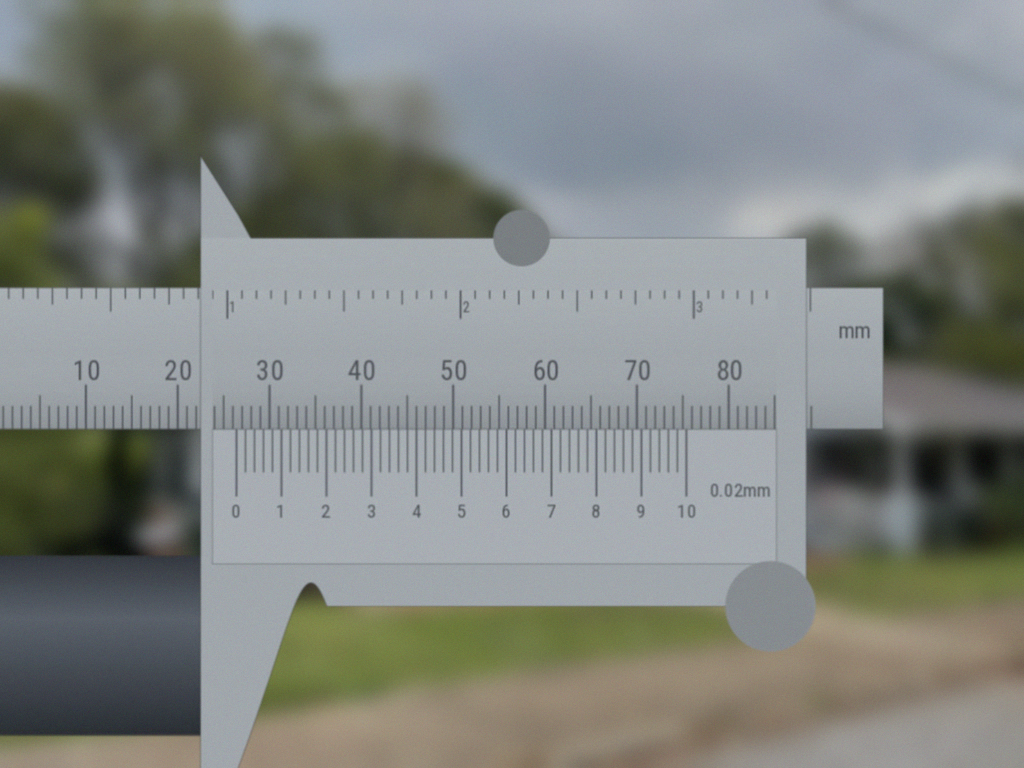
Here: 26.4 mm
